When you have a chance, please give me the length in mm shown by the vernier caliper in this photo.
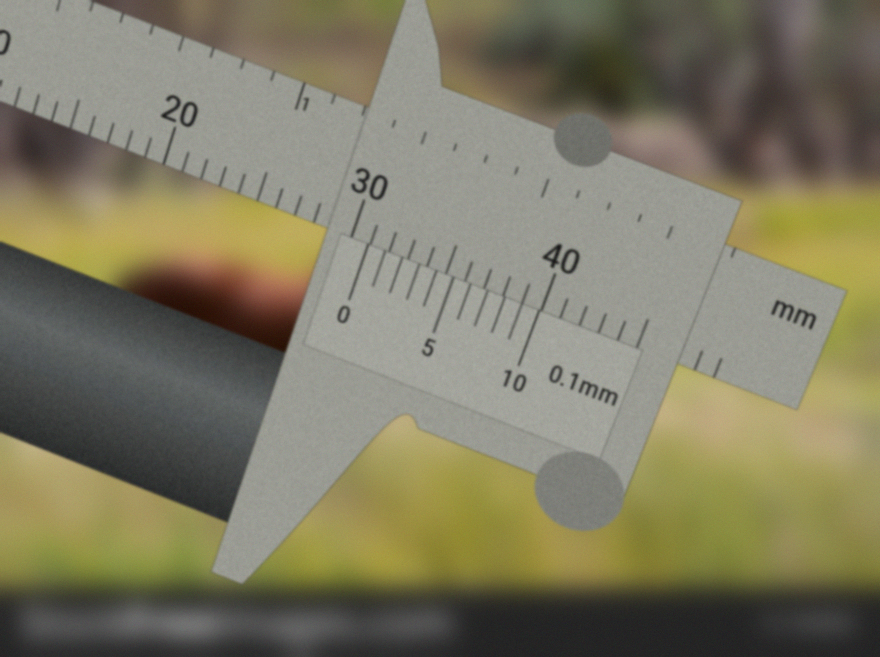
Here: 30.9 mm
